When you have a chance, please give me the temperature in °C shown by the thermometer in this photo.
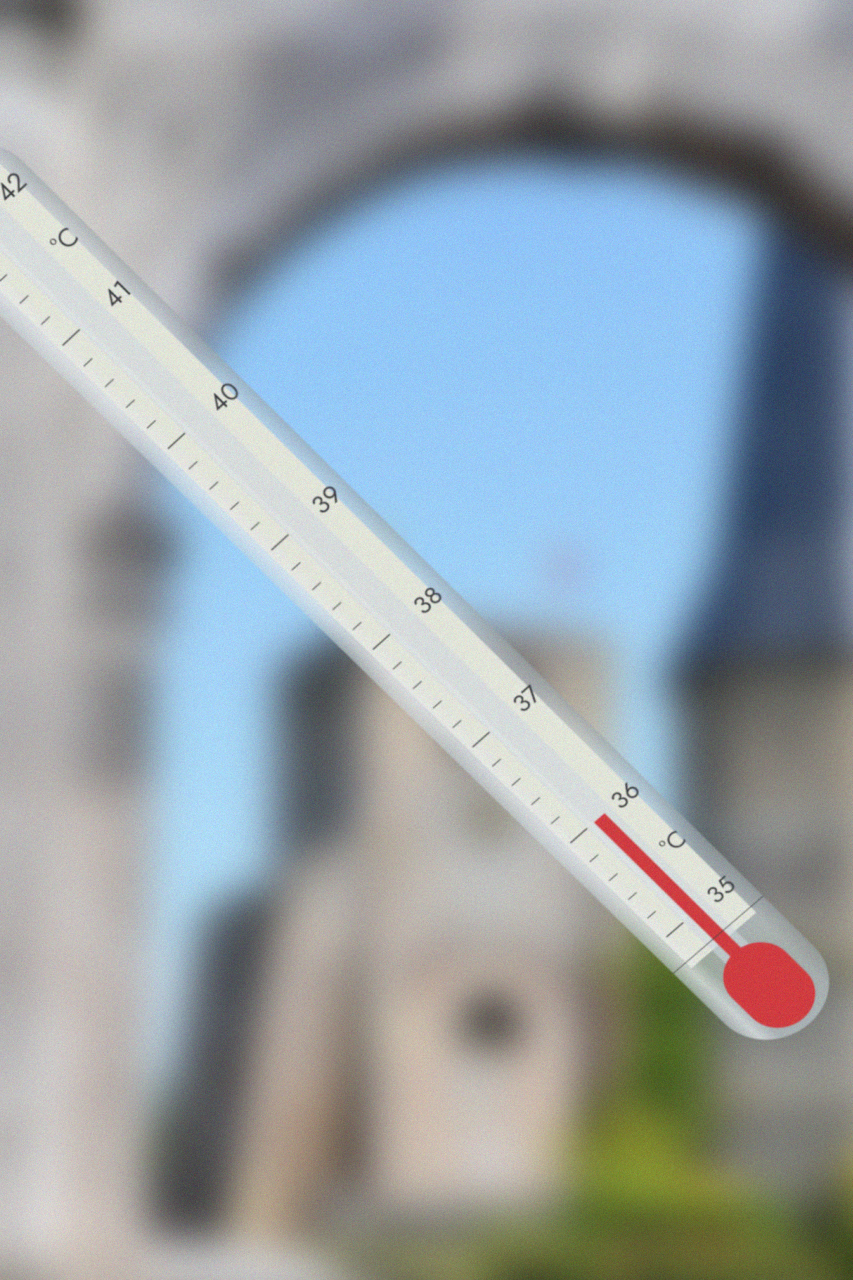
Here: 36 °C
